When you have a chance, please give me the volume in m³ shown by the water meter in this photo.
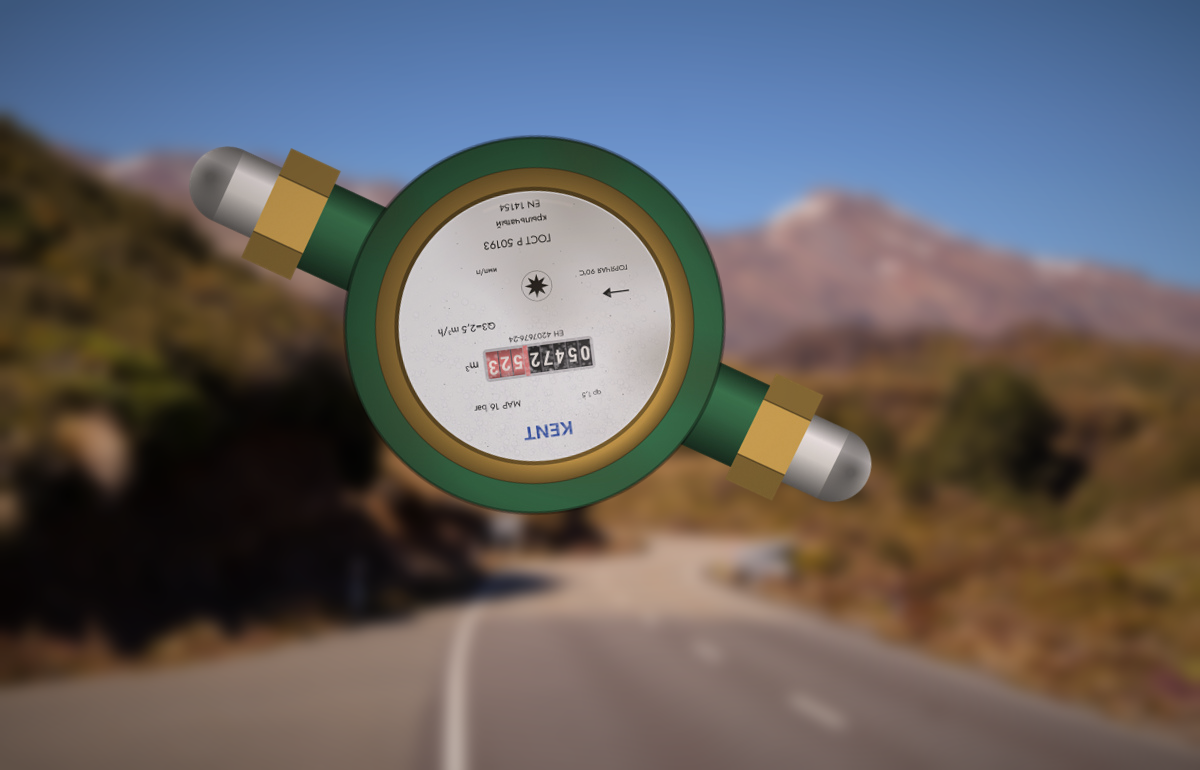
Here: 5472.523 m³
